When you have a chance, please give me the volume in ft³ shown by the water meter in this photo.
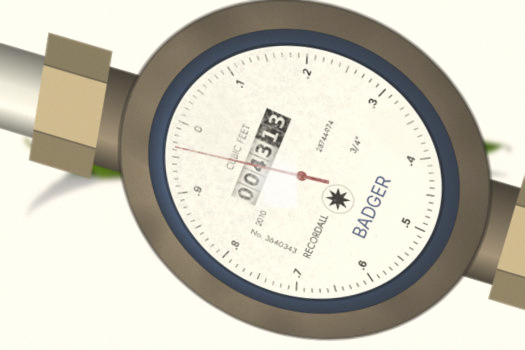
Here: 4312.96 ft³
